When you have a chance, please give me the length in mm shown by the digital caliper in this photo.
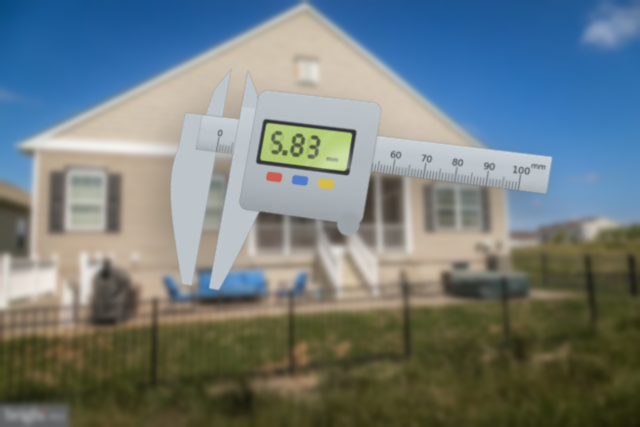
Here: 5.83 mm
